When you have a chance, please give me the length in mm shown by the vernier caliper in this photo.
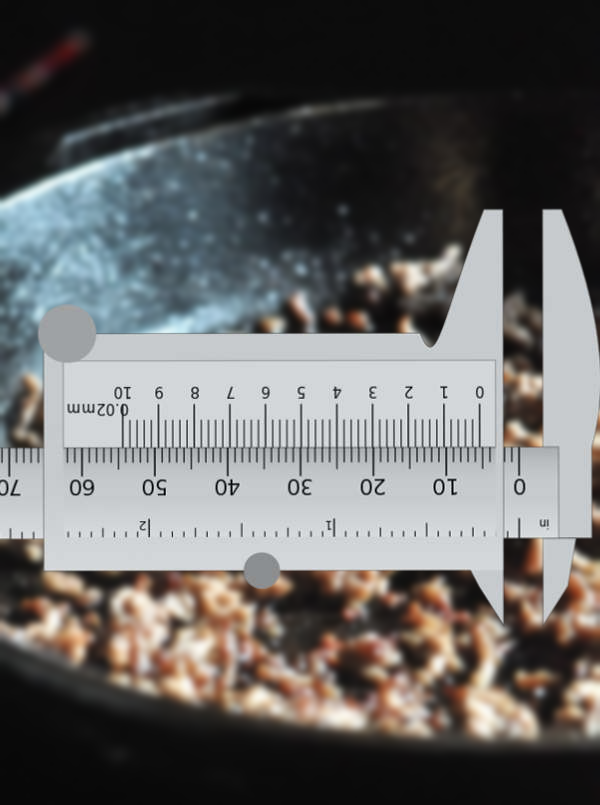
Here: 5.4 mm
